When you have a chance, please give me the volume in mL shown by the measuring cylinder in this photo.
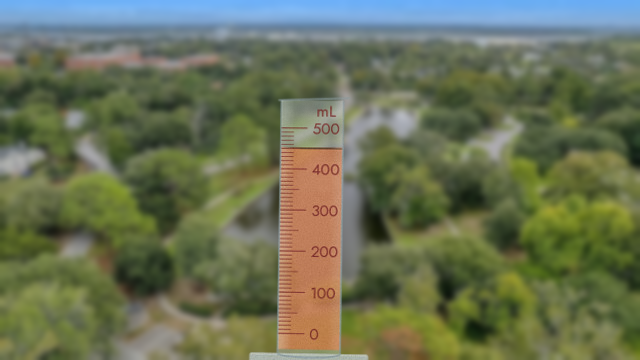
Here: 450 mL
